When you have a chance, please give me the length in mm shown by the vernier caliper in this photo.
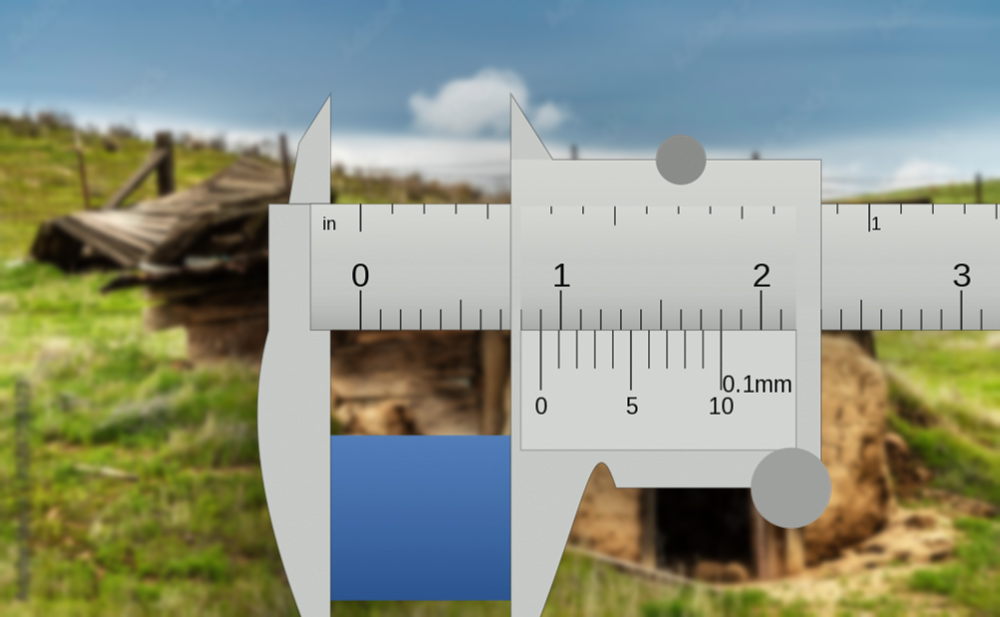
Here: 9.0 mm
